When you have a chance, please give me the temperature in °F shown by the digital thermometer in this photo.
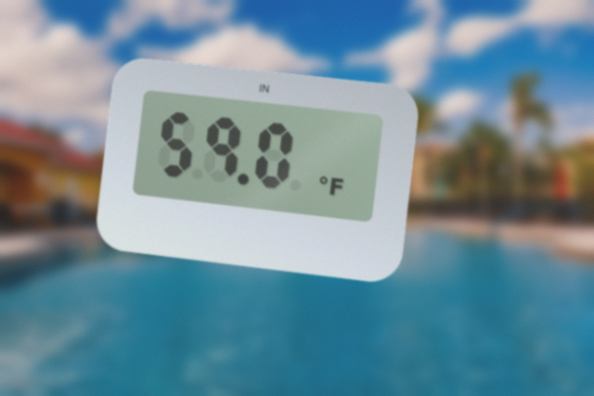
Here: 59.0 °F
